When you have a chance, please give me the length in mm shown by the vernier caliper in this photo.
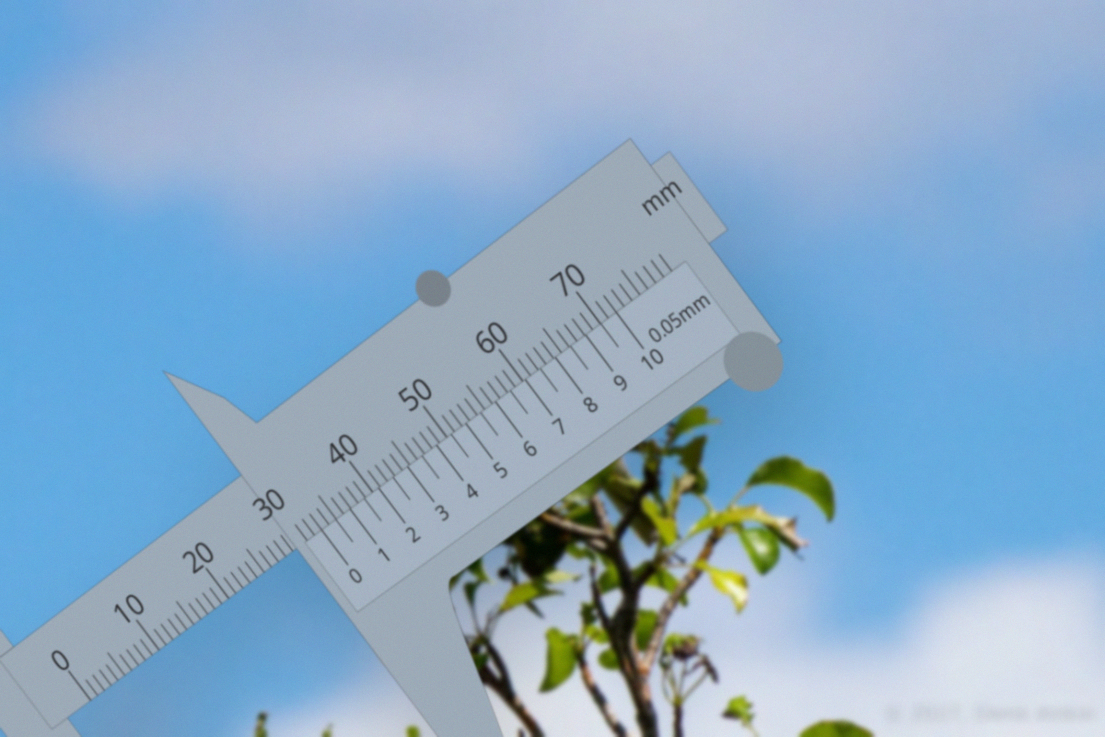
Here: 33.0 mm
